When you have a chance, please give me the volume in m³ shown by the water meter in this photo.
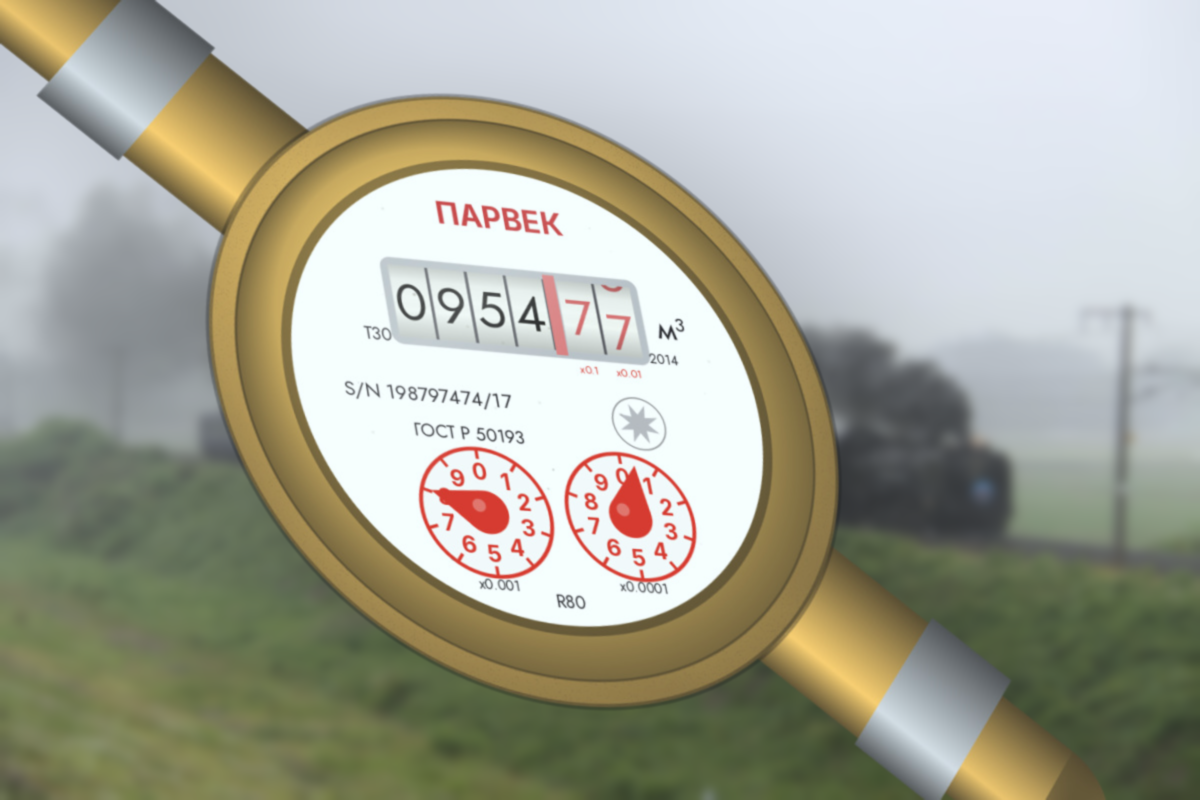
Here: 954.7680 m³
